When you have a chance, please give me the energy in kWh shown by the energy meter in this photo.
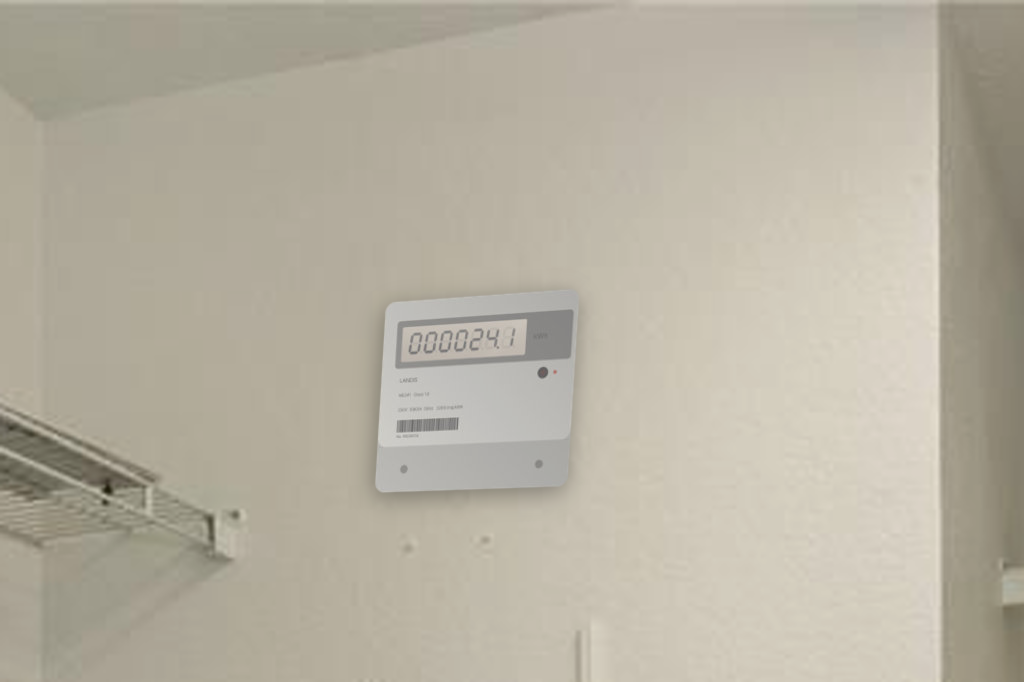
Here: 24.1 kWh
